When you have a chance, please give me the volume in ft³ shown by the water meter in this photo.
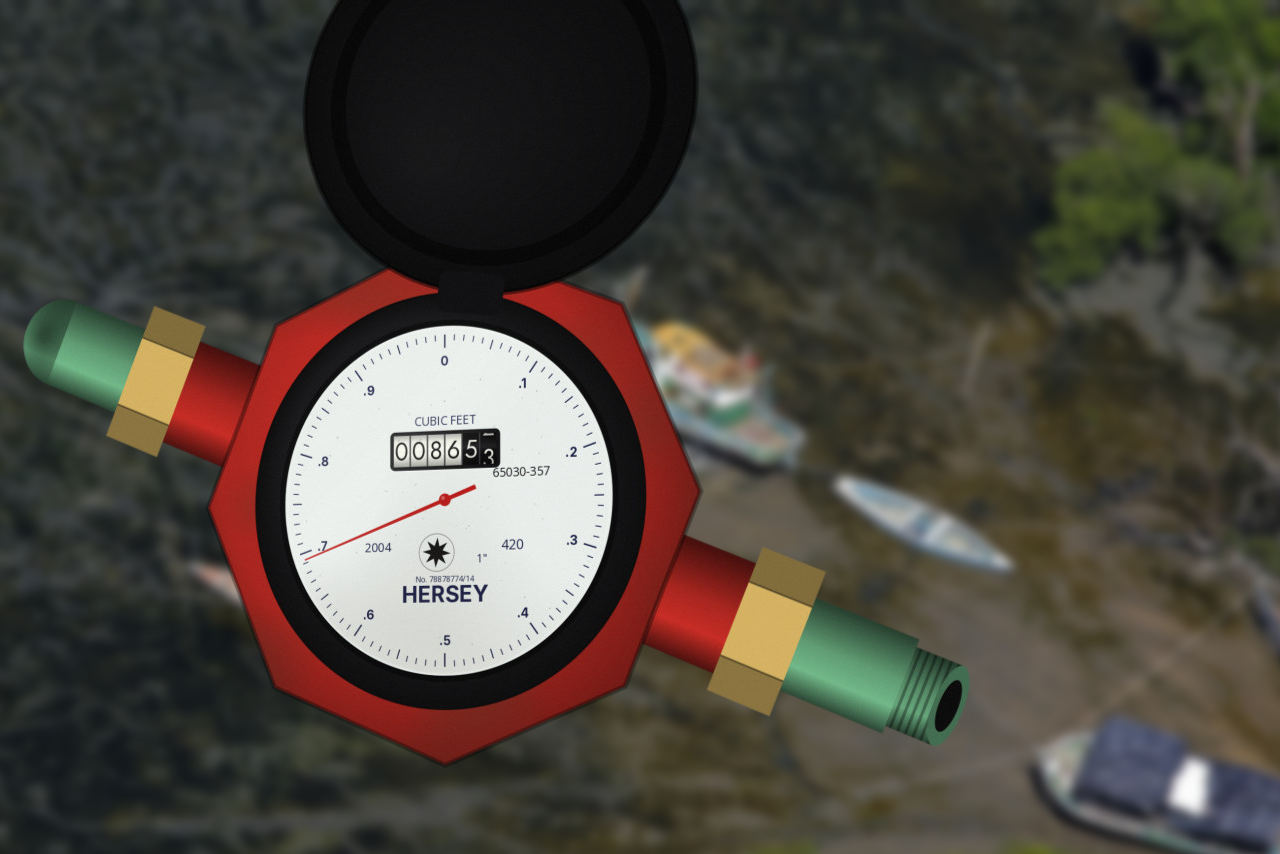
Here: 8652.69 ft³
